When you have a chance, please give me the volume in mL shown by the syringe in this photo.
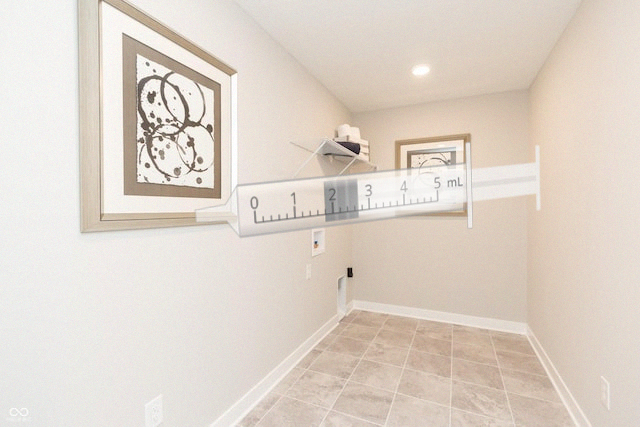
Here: 1.8 mL
